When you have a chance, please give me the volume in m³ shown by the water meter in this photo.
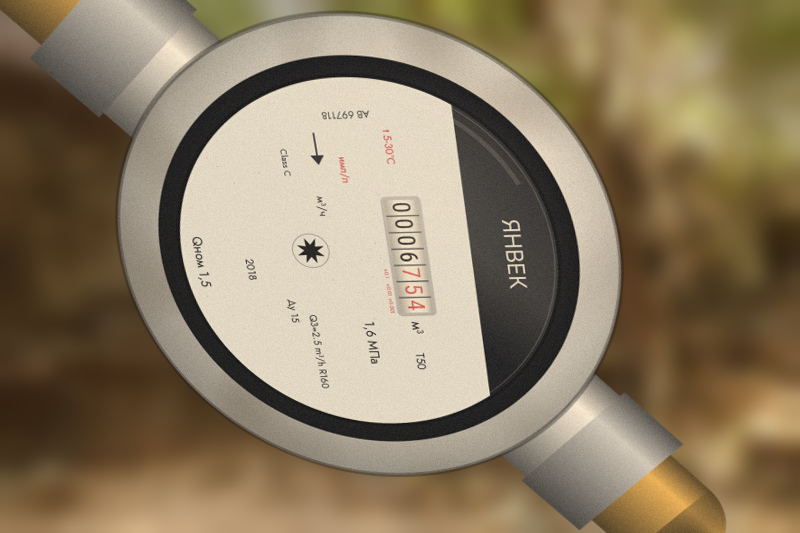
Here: 6.754 m³
